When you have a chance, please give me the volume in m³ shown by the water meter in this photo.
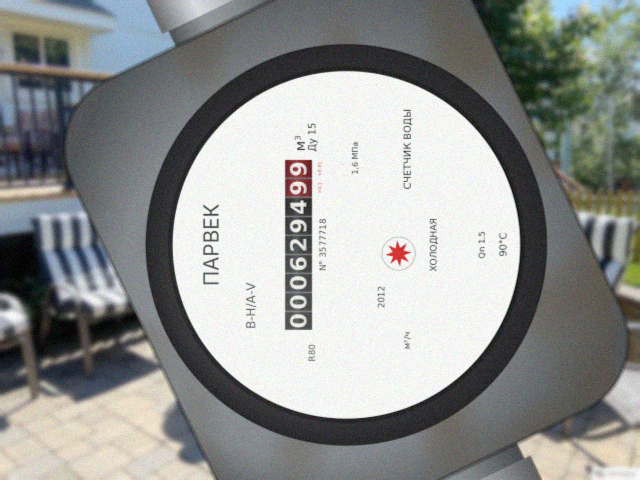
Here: 6294.99 m³
